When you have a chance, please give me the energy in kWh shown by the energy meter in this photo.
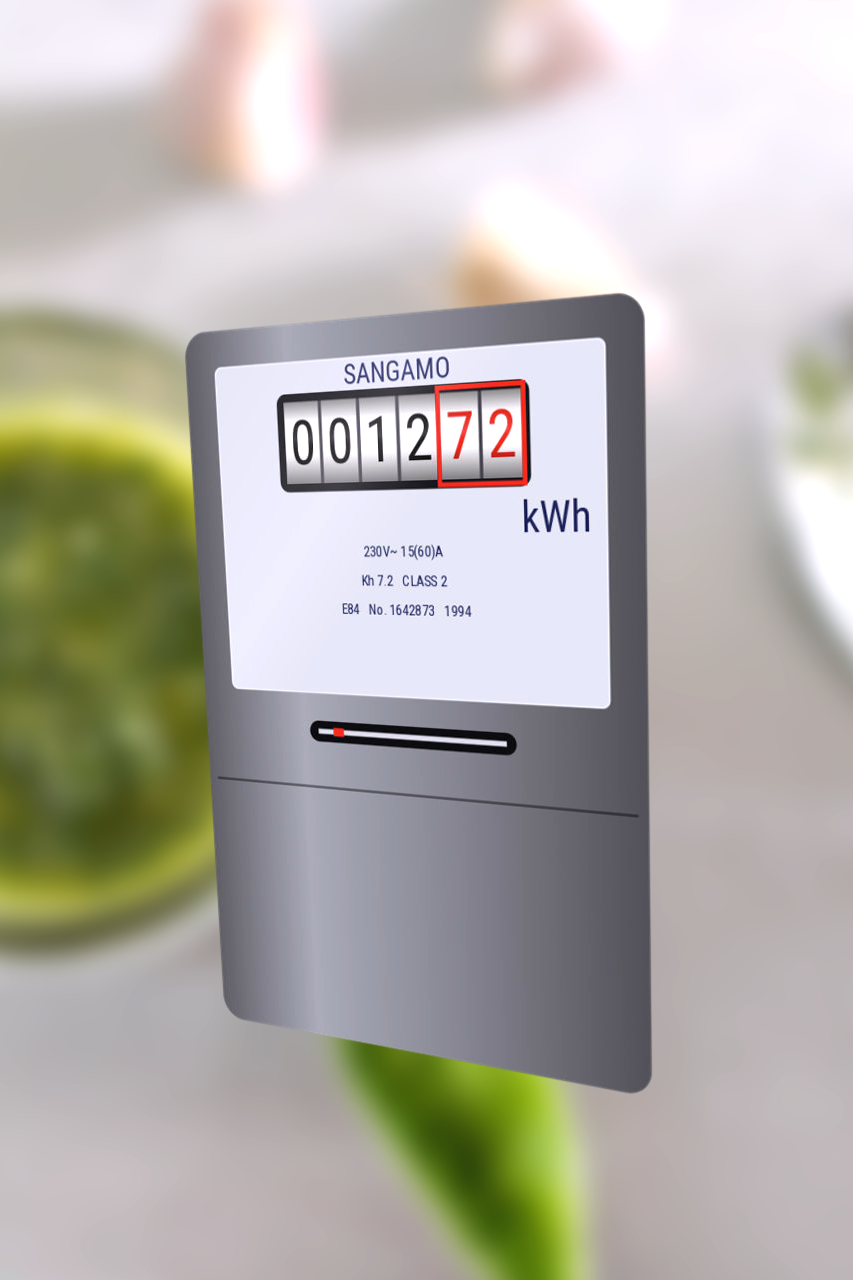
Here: 12.72 kWh
